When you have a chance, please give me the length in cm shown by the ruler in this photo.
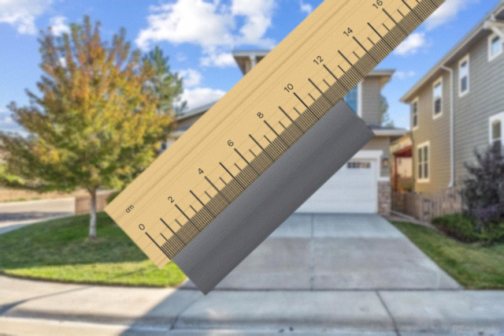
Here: 11.5 cm
